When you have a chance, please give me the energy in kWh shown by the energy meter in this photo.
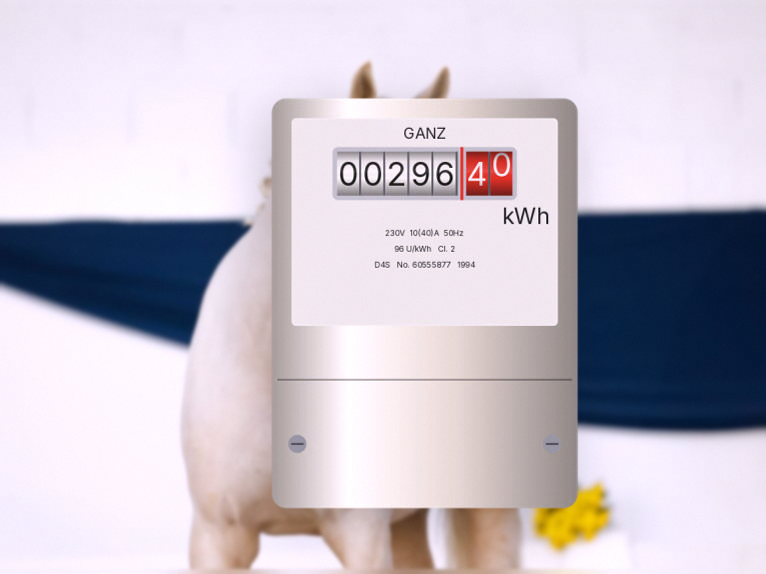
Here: 296.40 kWh
